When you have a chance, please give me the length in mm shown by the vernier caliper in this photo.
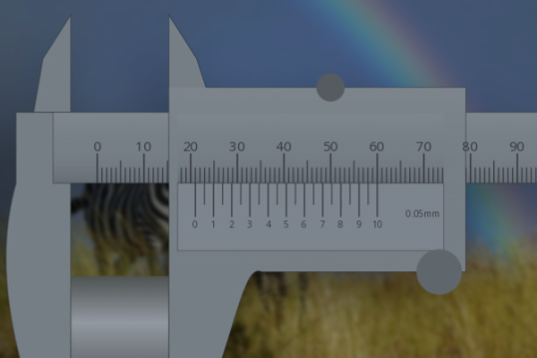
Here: 21.0 mm
